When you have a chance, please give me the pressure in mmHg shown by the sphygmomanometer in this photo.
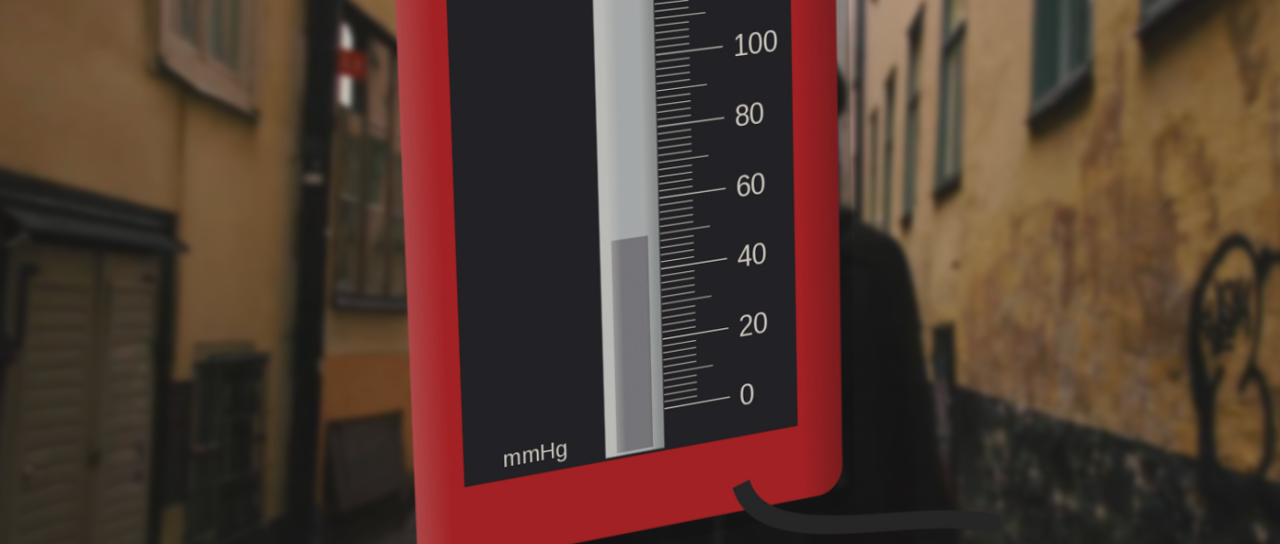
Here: 50 mmHg
